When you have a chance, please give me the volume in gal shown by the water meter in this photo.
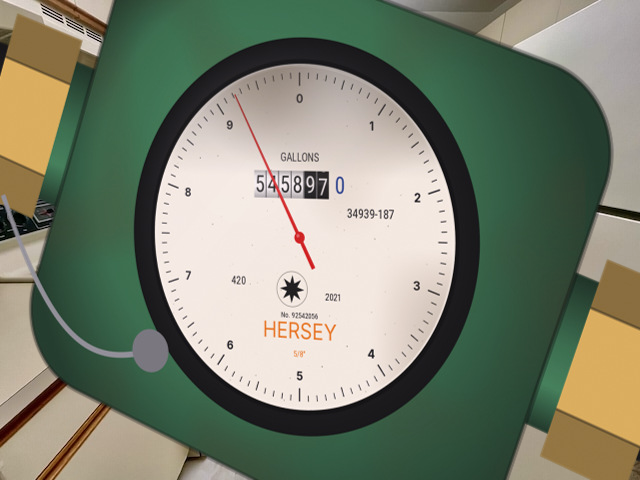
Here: 5458969.2 gal
